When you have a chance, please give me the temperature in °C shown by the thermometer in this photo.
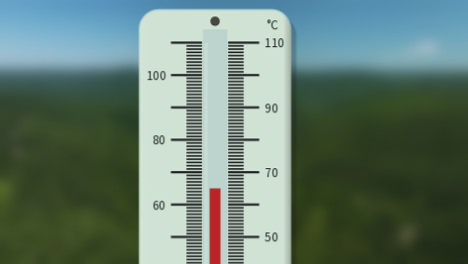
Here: 65 °C
